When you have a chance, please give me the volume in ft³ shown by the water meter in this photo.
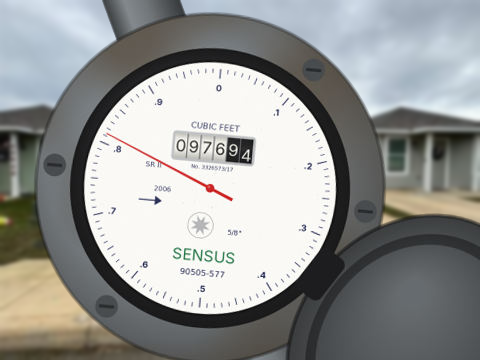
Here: 97693.81 ft³
